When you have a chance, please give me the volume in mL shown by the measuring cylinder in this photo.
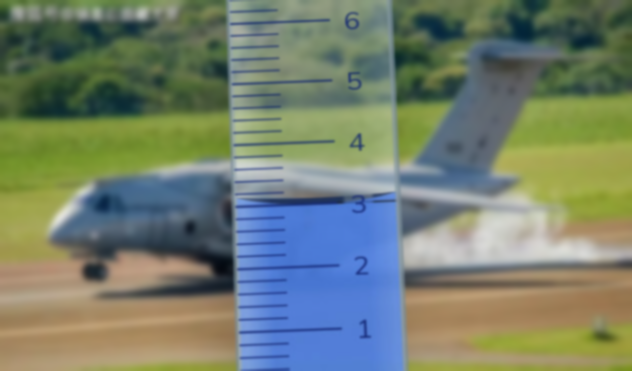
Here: 3 mL
